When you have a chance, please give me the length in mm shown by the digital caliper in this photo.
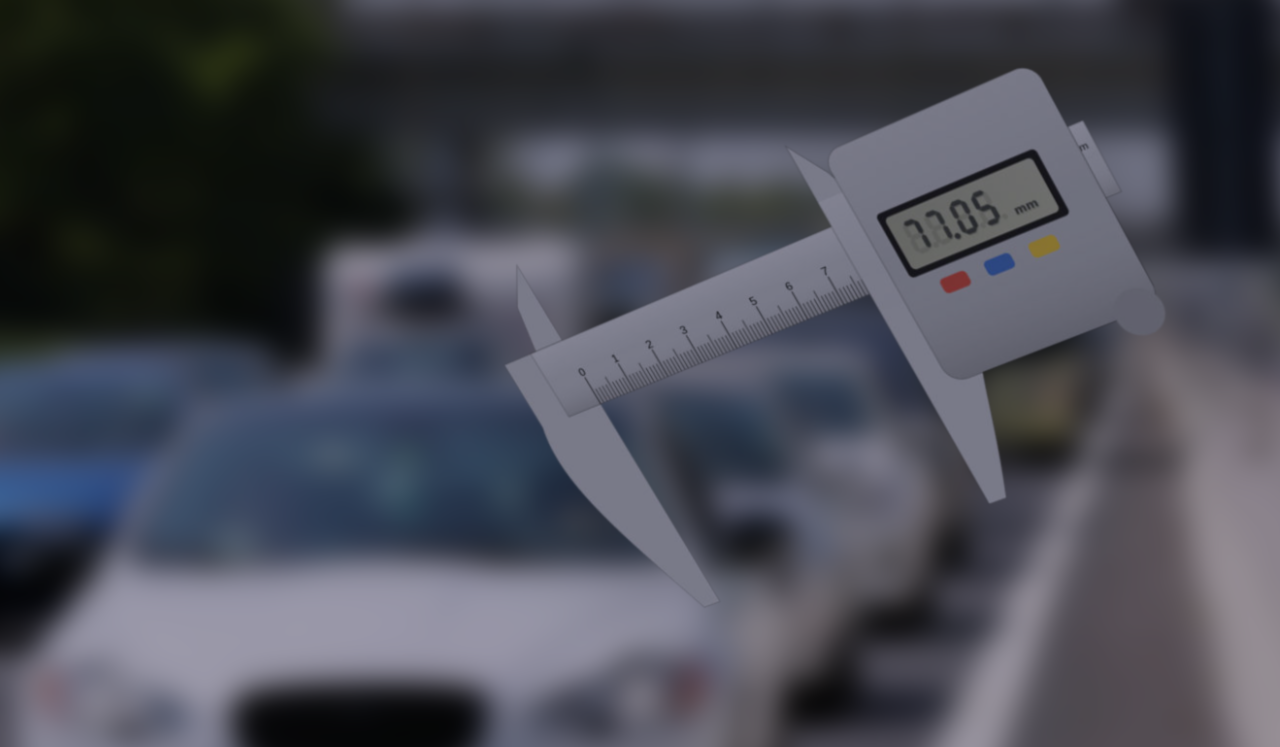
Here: 77.05 mm
